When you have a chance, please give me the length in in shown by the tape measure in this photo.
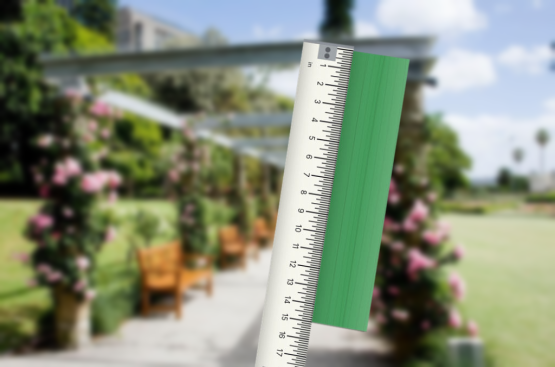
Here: 15 in
